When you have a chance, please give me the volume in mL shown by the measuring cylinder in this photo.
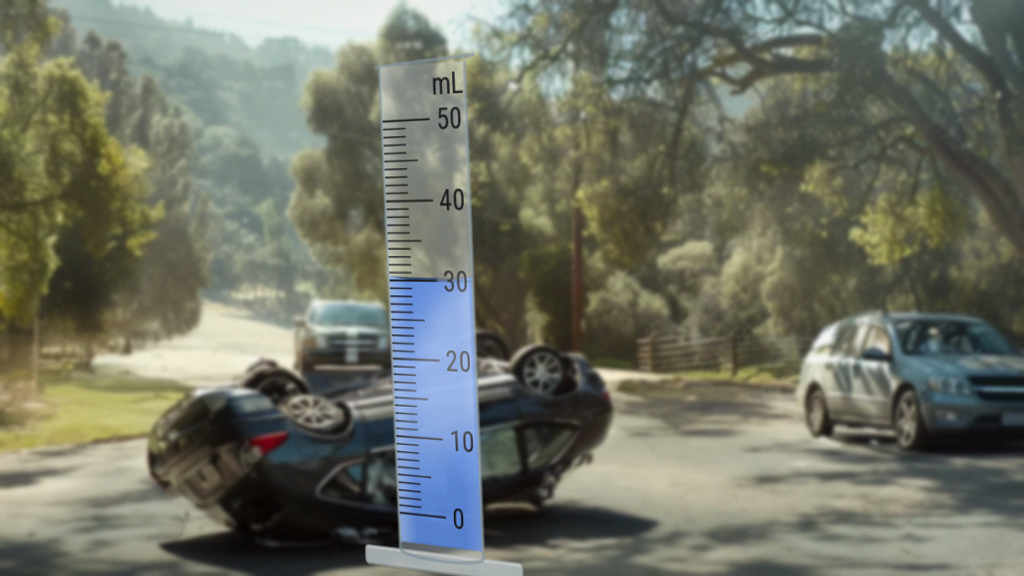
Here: 30 mL
